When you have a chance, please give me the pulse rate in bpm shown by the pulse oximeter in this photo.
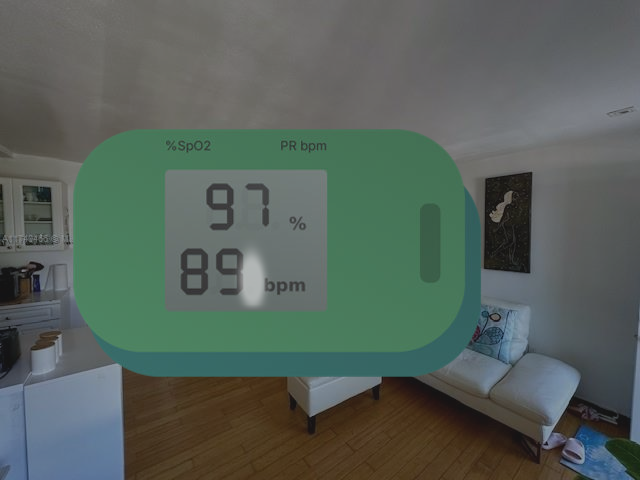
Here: 89 bpm
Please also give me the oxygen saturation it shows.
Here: 97 %
